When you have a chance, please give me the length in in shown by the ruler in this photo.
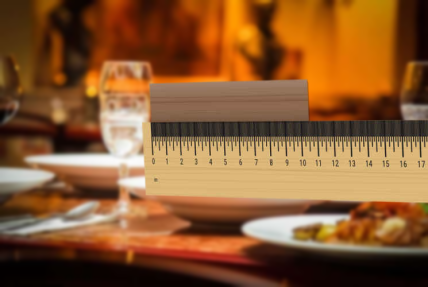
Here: 10.5 in
